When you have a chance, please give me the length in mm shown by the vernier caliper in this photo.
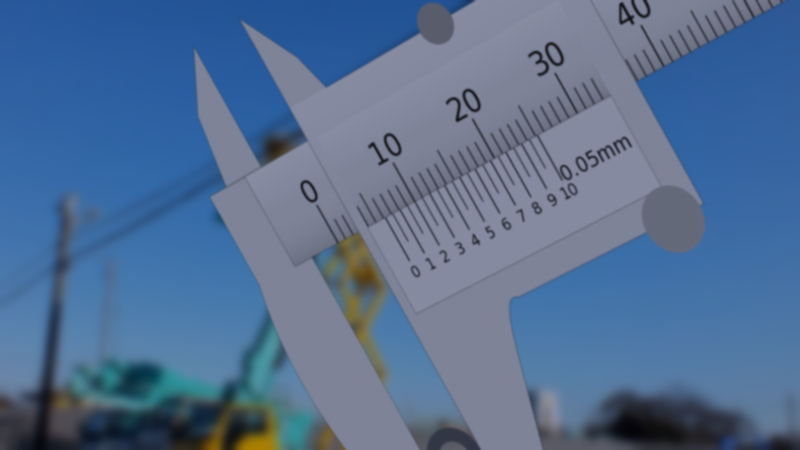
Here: 6.2 mm
